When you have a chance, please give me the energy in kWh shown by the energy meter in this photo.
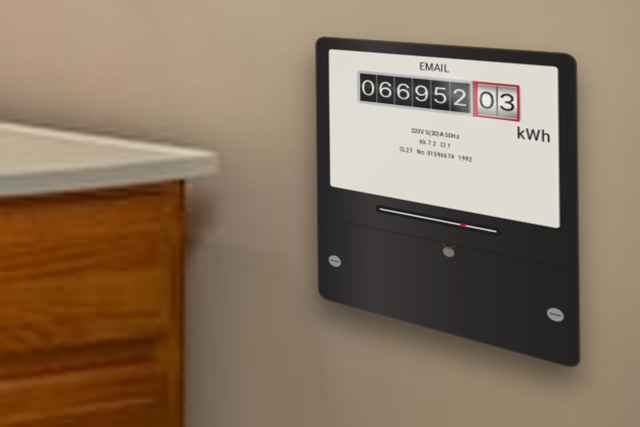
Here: 66952.03 kWh
